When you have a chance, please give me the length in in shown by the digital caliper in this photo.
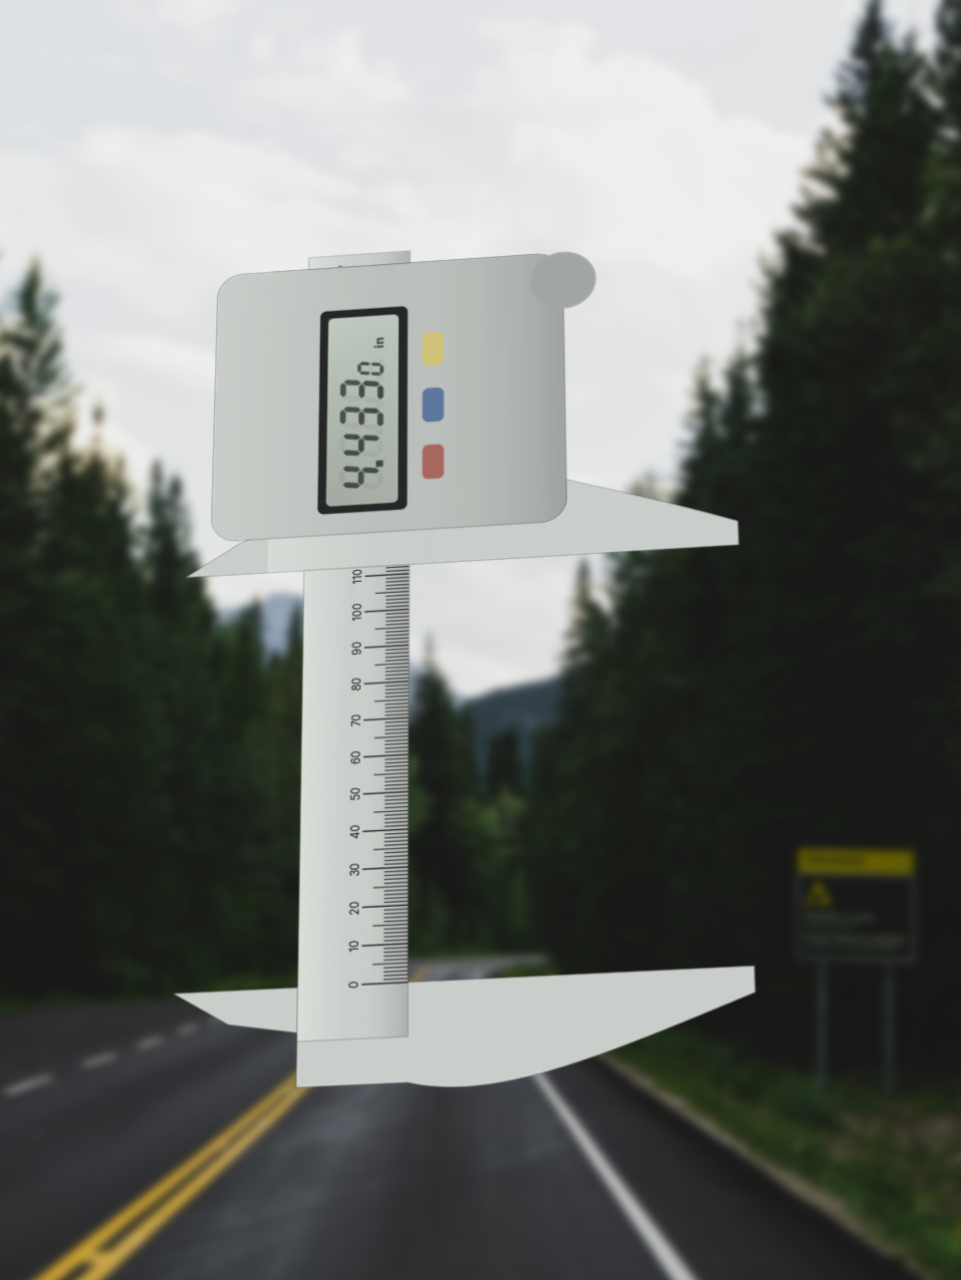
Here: 4.4330 in
